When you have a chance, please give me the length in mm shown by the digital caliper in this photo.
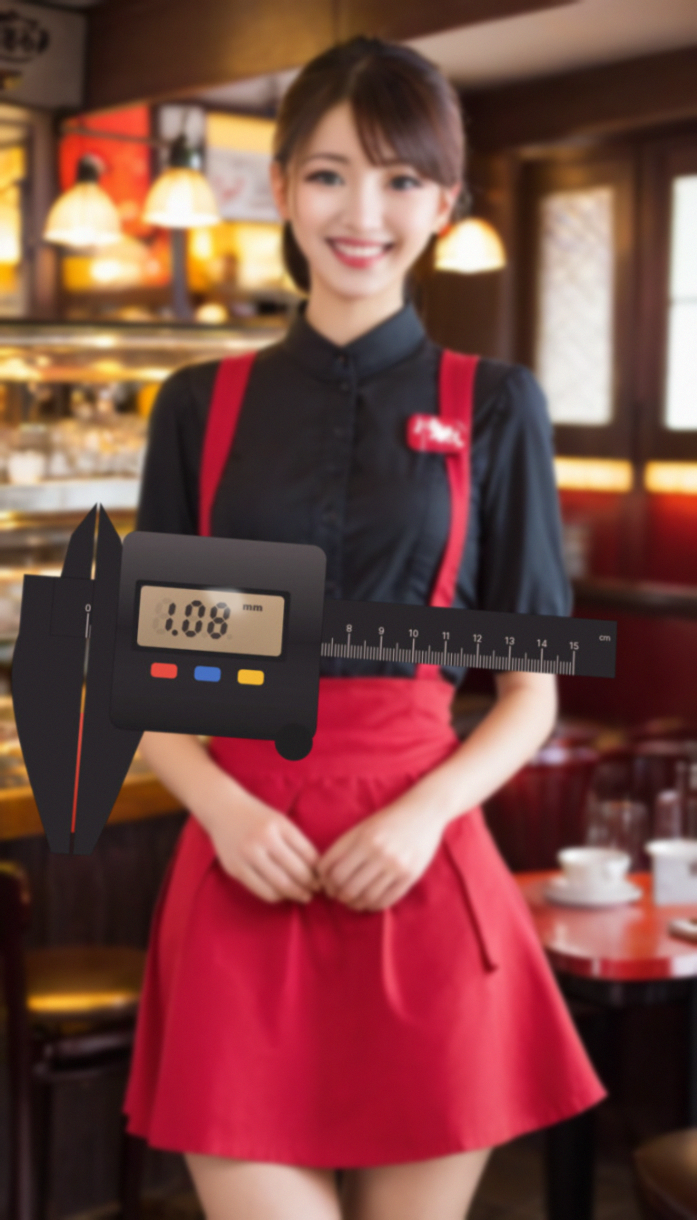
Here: 1.08 mm
